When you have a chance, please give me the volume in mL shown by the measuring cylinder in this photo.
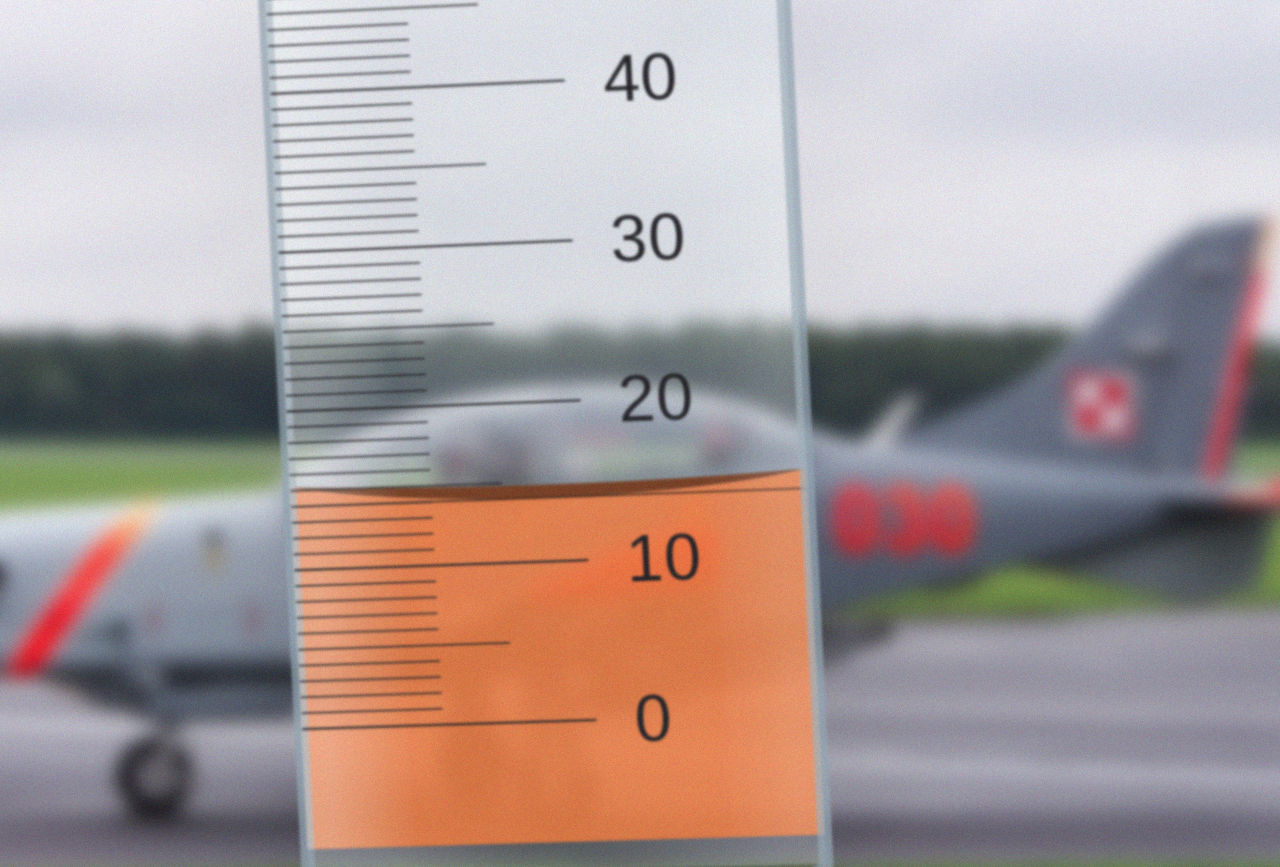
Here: 14 mL
